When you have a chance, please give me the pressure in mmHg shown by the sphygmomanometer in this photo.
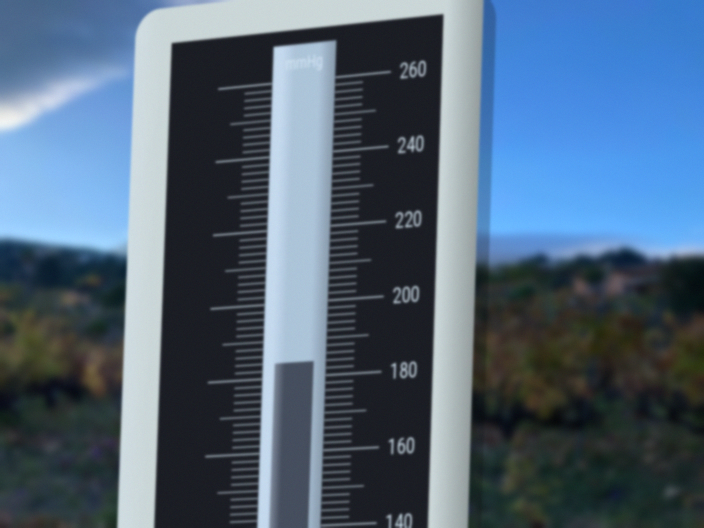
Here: 184 mmHg
